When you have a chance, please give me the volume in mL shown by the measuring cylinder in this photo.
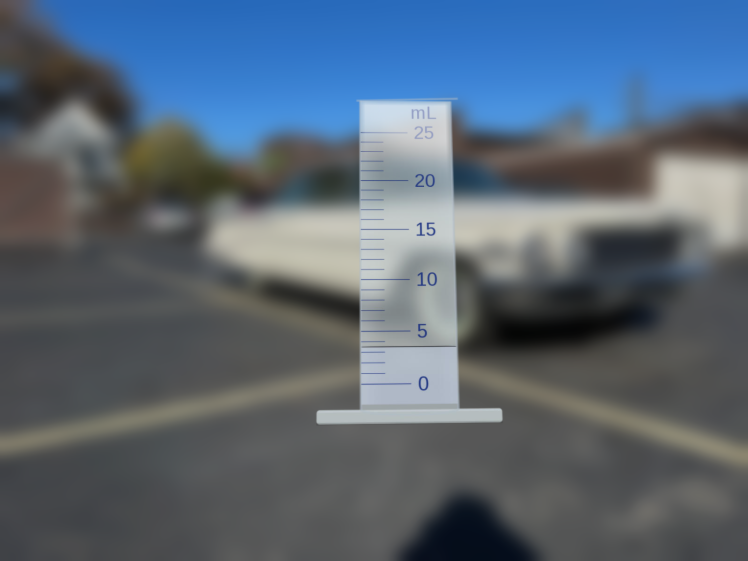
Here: 3.5 mL
